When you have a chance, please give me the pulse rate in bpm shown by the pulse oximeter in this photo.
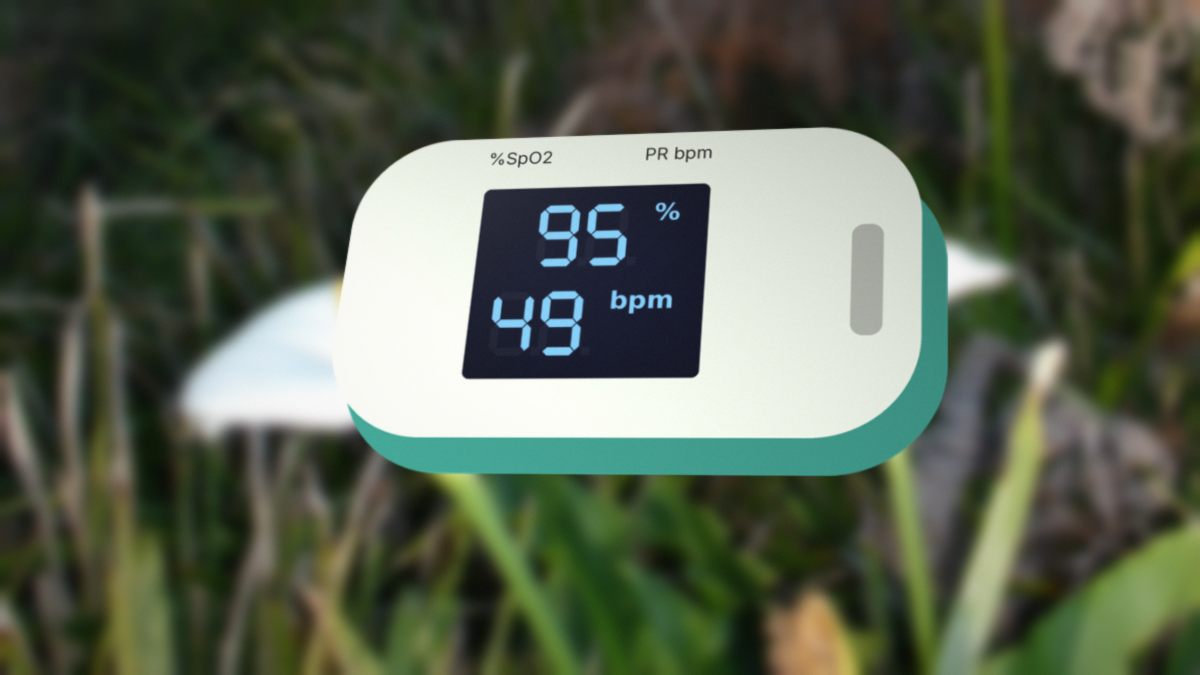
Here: 49 bpm
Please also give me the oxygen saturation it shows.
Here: 95 %
